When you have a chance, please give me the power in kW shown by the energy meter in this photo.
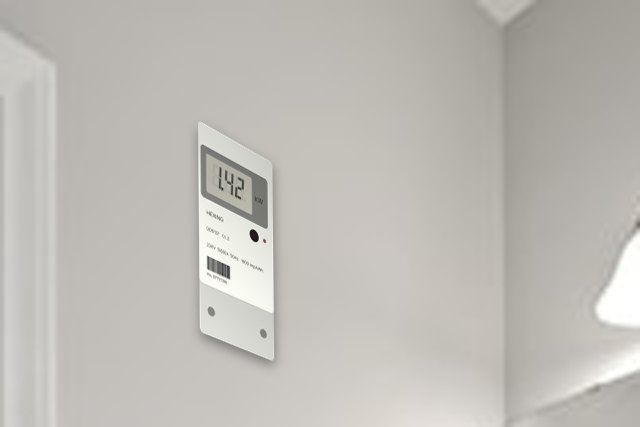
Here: 1.42 kW
